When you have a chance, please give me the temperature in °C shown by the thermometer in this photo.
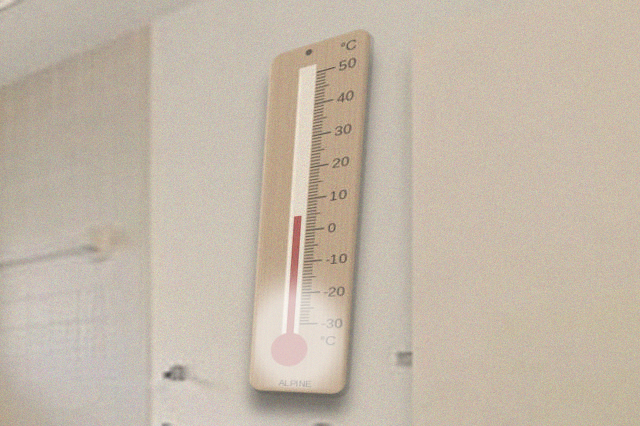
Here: 5 °C
